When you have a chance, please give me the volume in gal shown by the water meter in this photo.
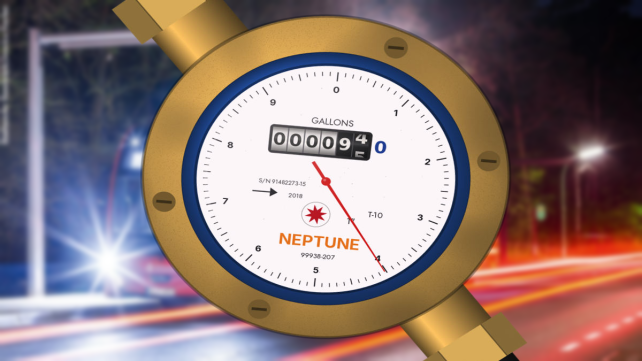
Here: 944.0 gal
